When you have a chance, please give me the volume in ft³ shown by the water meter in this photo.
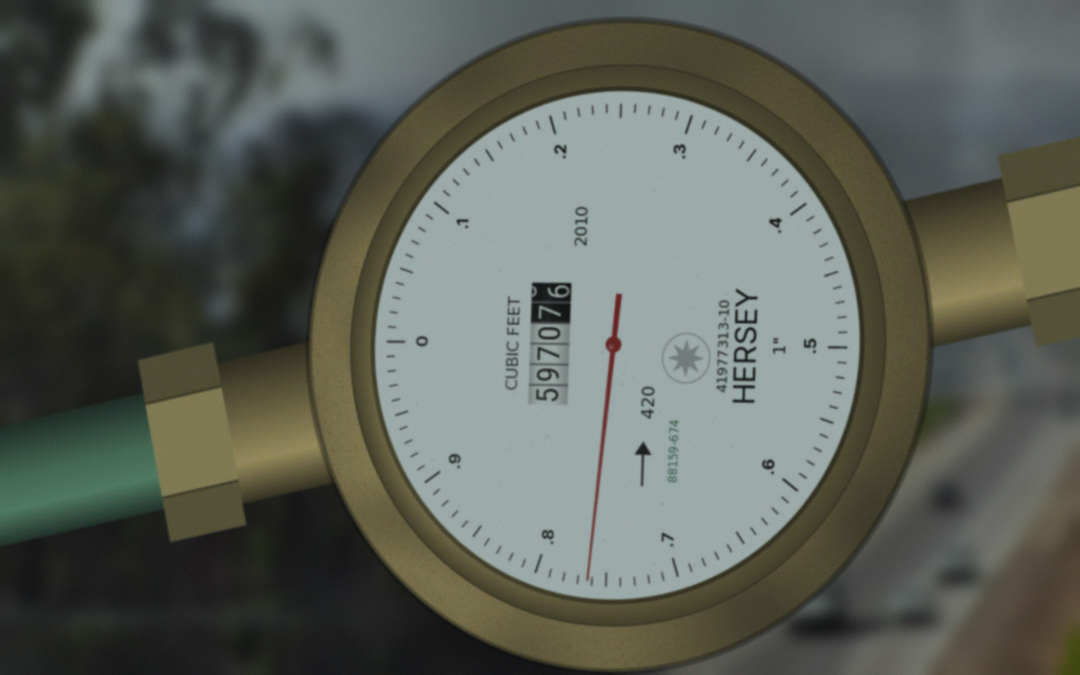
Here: 597075.76 ft³
